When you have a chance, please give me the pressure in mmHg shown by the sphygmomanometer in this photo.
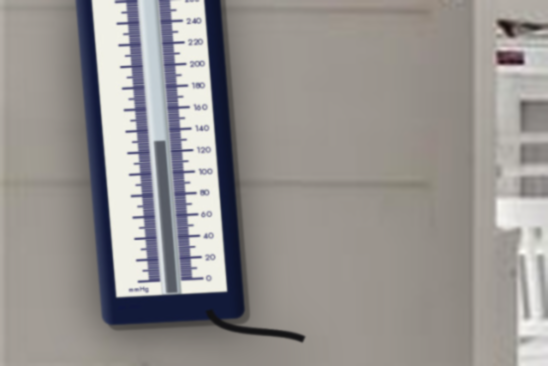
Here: 130 mmHg
